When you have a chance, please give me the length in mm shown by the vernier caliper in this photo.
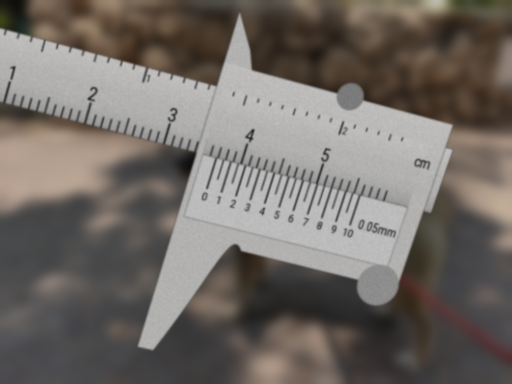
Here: 36.8 mm
